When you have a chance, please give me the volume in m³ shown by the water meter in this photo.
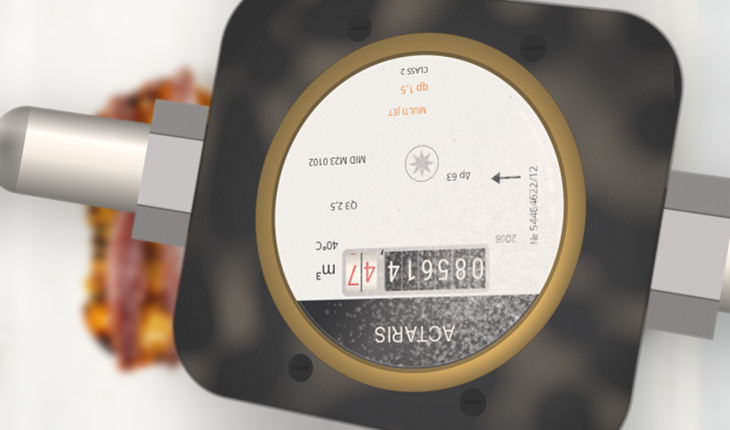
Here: 85614.47 m³
